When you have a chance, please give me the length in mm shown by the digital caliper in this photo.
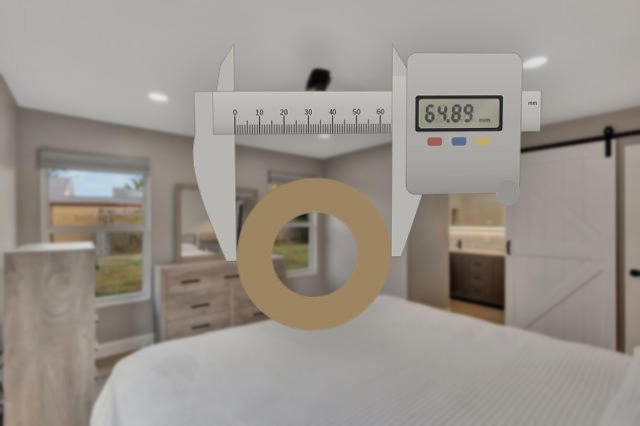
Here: 64.89 mm
